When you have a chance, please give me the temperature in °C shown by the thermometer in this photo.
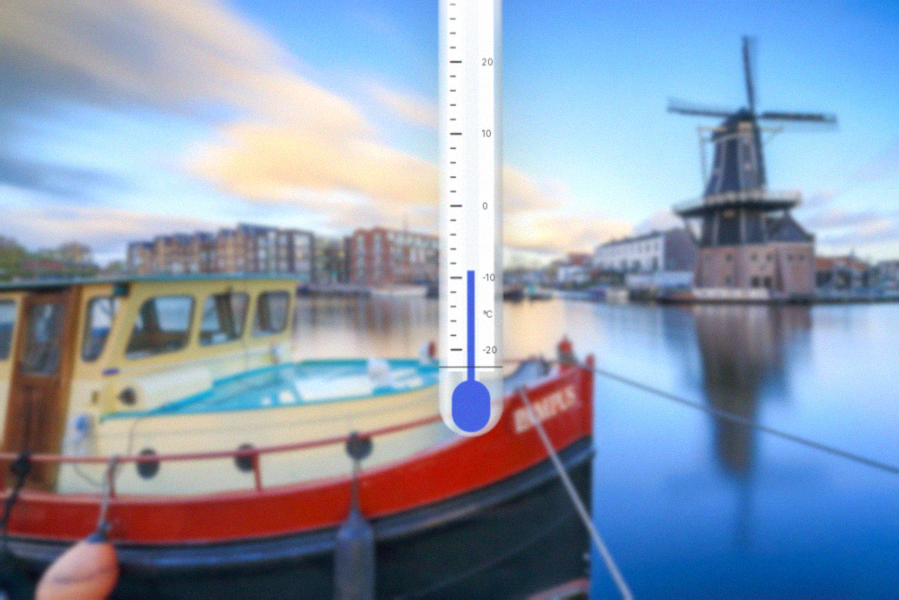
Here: -9 °C
